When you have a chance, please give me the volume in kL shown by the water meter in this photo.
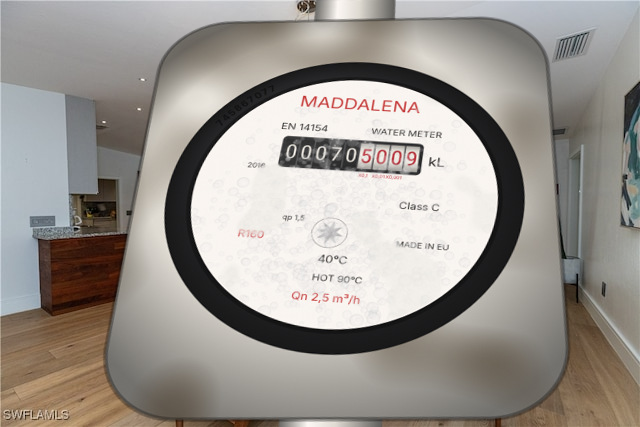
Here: 70.5009 kL
